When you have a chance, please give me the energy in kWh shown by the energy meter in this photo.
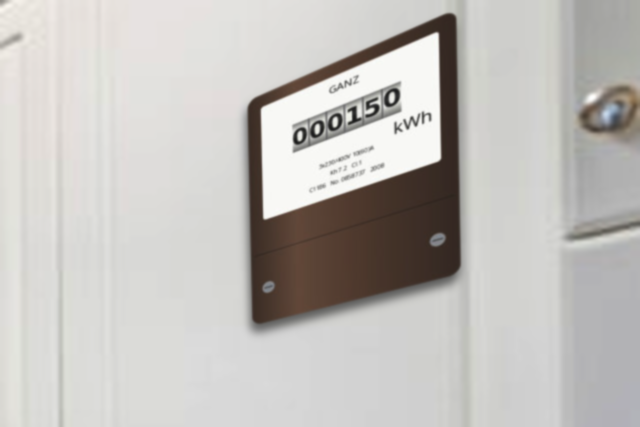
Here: 150 kWh
